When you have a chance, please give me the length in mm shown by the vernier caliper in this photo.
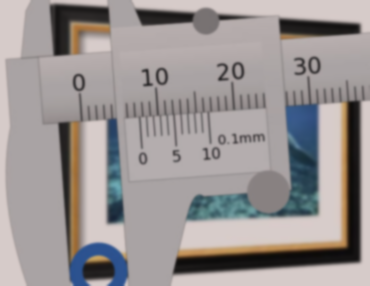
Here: 7.6 mm
